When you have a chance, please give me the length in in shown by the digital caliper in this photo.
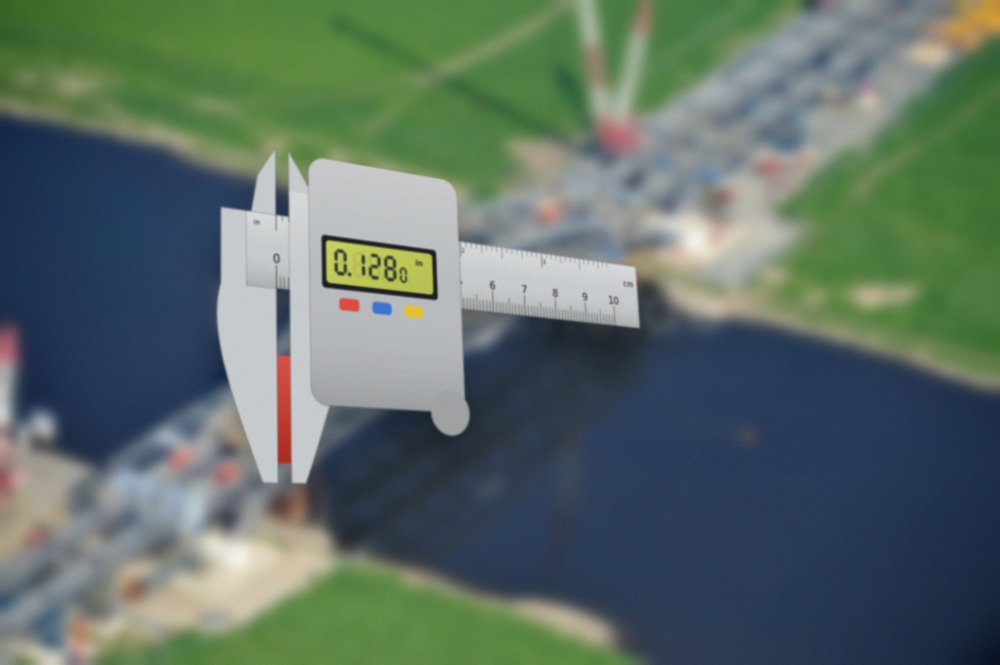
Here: 0.1280 in
